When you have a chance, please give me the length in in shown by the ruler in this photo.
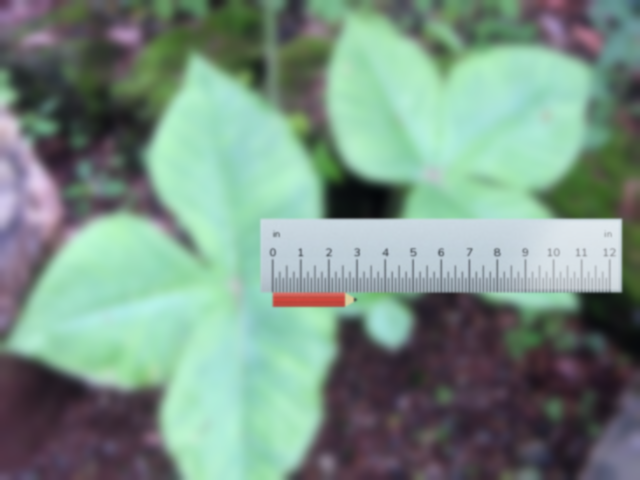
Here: 3 in
